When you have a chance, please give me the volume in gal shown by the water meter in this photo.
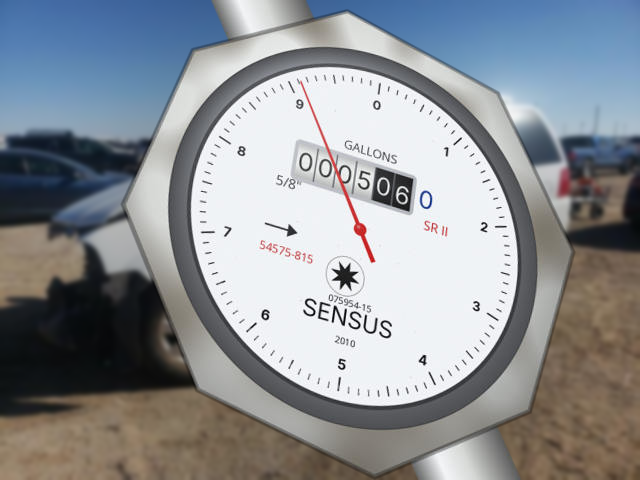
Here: 5059.1 gal
